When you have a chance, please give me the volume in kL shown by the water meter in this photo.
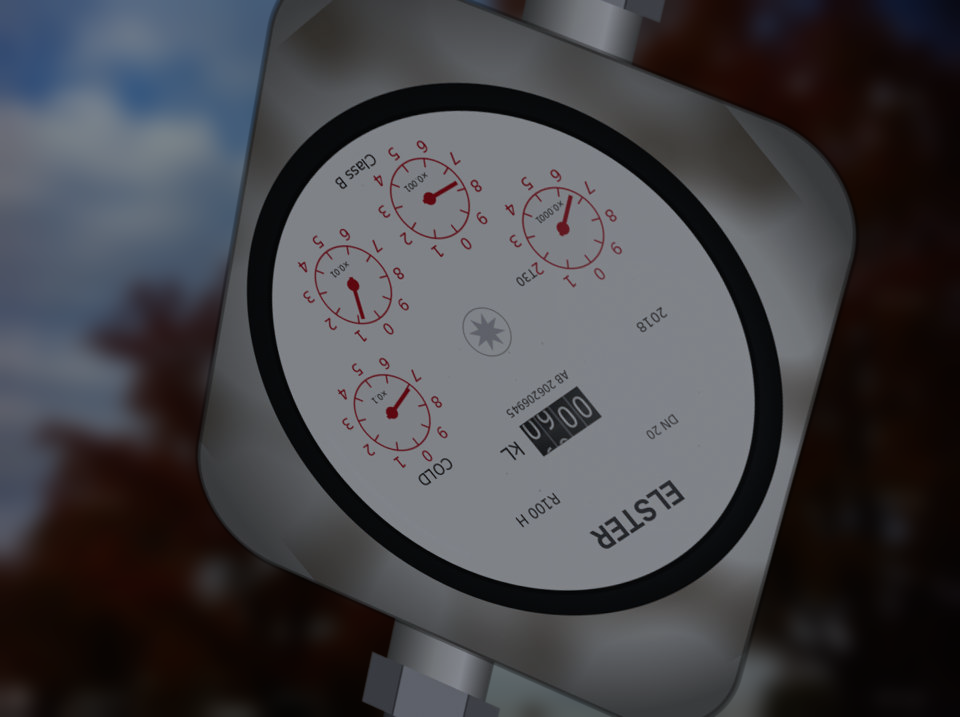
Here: 59.7076 kL
